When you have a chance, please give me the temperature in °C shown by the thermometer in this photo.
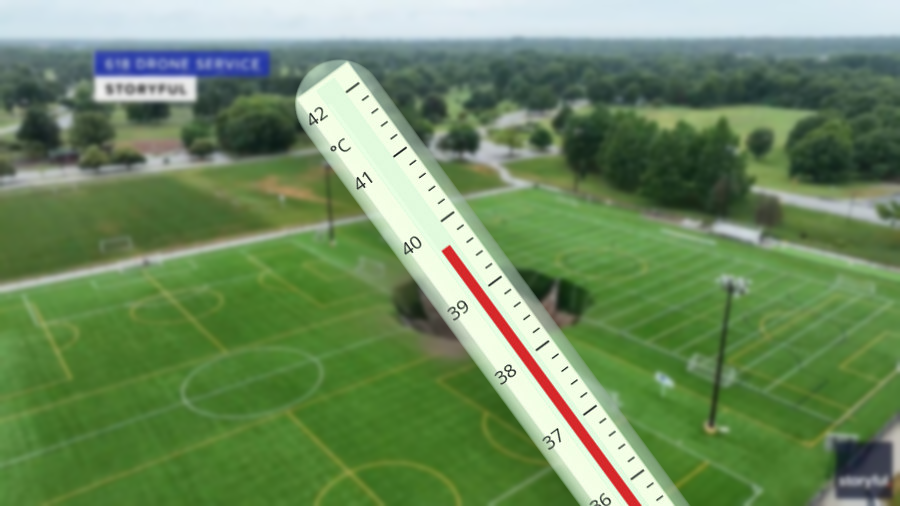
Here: 39.7 °C
